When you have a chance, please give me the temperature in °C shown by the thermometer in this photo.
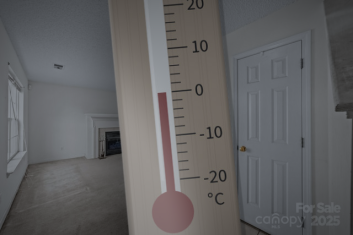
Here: 0 °C
